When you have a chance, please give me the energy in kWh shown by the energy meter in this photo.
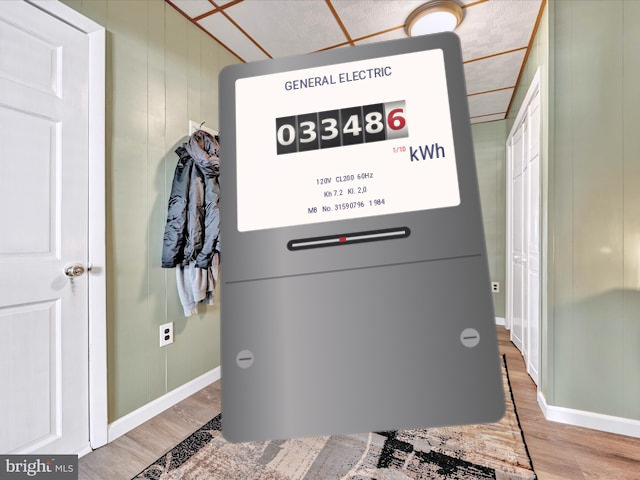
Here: 3348.6 kWh
